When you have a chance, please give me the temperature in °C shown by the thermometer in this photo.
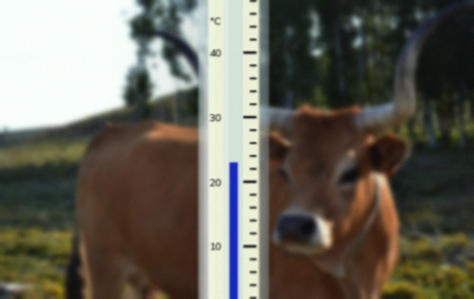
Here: 23 °C
